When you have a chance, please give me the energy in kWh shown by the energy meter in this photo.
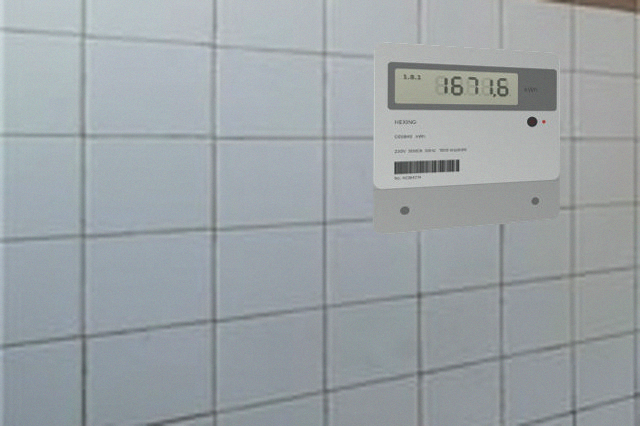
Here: 1671.6 kWh
